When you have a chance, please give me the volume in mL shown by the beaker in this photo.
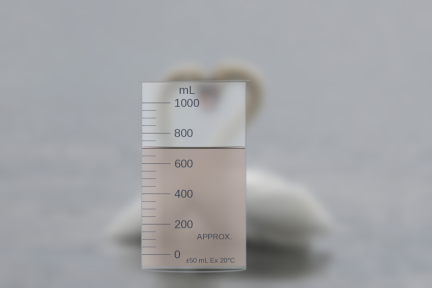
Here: 700 mL
